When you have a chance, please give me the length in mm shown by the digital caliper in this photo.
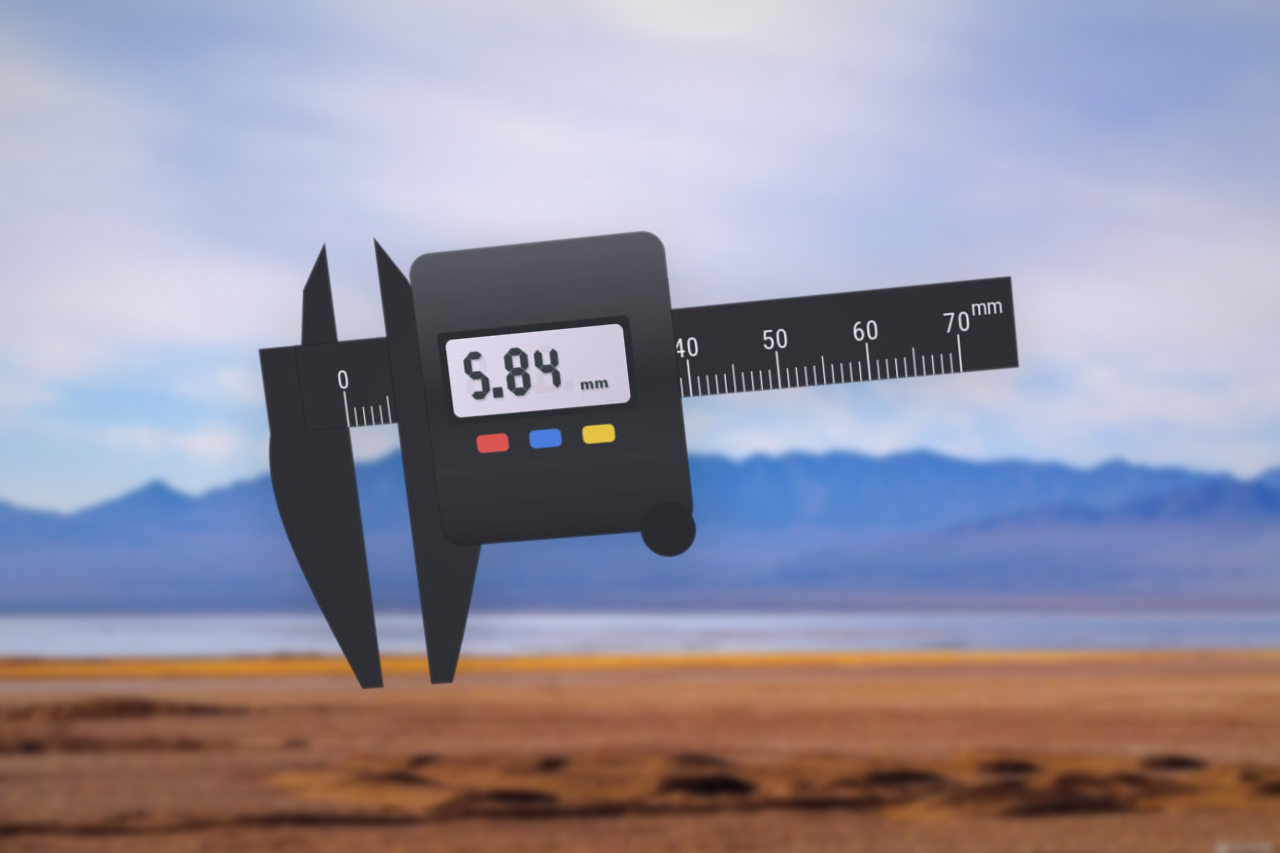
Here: 5.84 mm
